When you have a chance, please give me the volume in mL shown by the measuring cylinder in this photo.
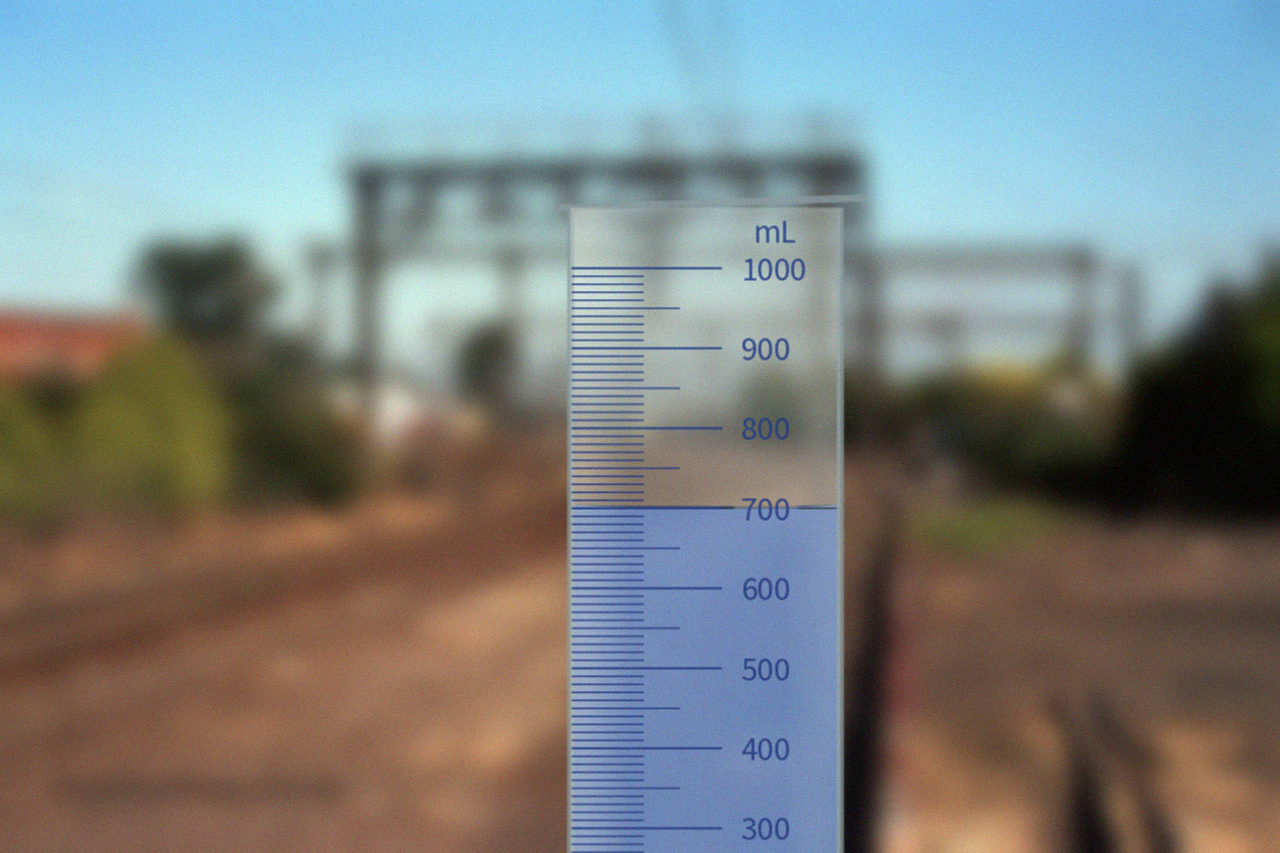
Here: 700 mL
